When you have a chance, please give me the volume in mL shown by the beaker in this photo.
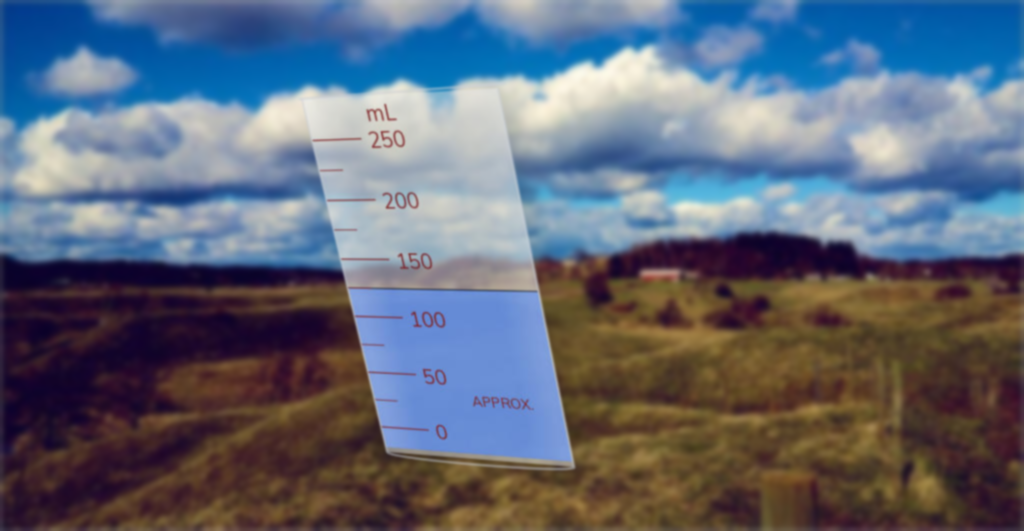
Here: 125 mL
